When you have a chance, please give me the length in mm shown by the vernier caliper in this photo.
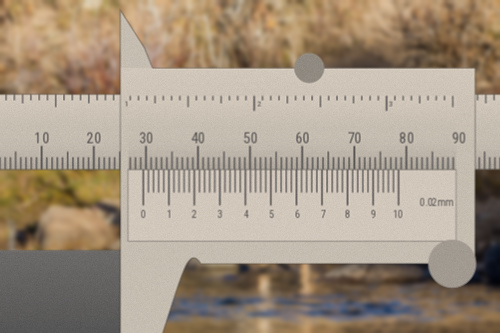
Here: 29.5 mm
